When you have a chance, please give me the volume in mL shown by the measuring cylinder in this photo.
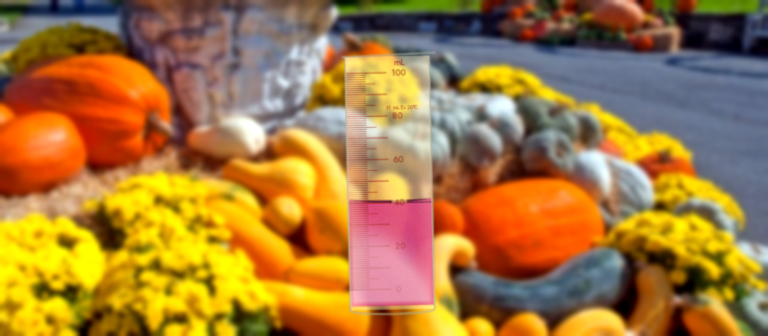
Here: 40 mL
